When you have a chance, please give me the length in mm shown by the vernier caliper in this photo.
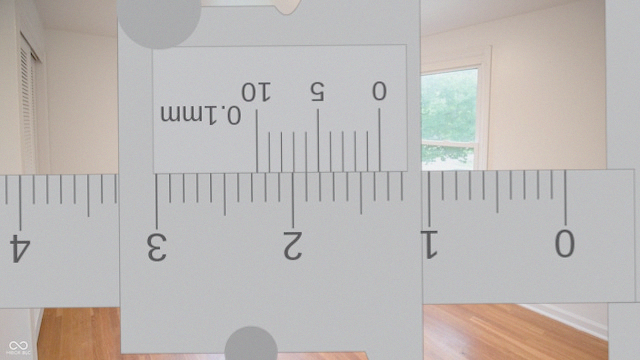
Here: 13.6 mm
